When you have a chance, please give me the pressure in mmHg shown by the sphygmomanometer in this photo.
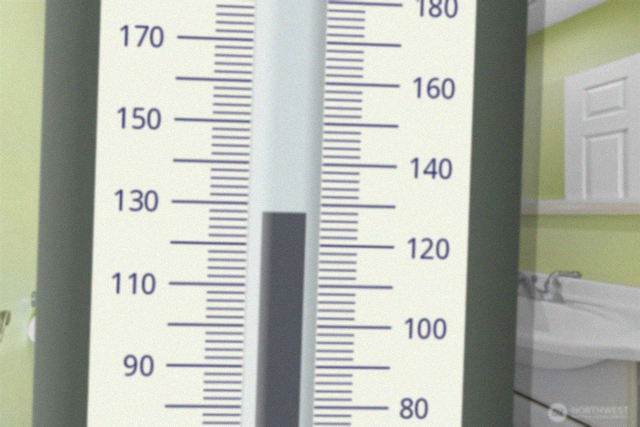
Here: 128 mmHg
